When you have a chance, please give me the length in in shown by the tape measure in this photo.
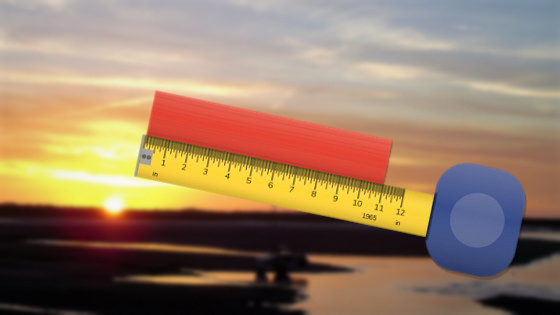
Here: 11 in
